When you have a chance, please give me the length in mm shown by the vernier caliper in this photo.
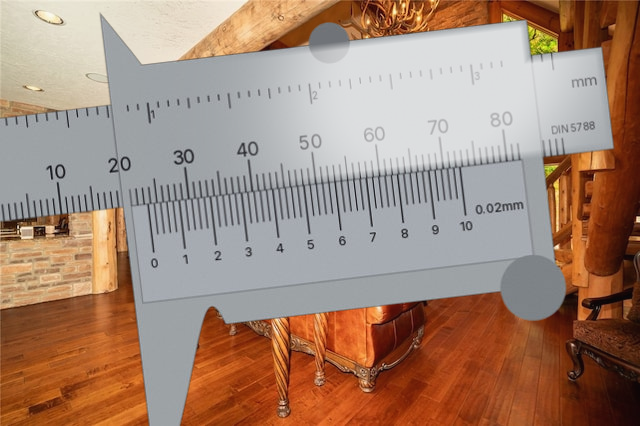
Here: 23.6 mm
